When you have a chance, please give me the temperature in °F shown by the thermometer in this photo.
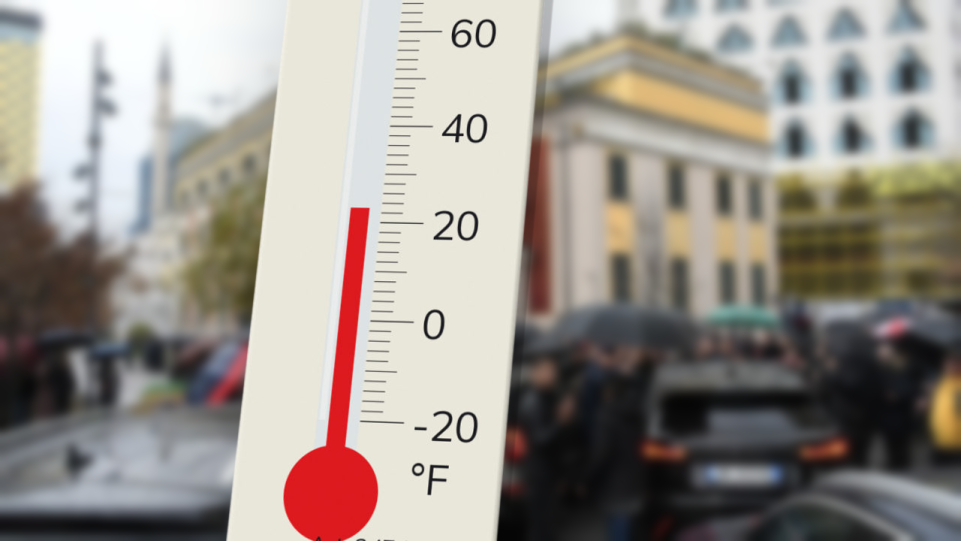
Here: 23 °F
